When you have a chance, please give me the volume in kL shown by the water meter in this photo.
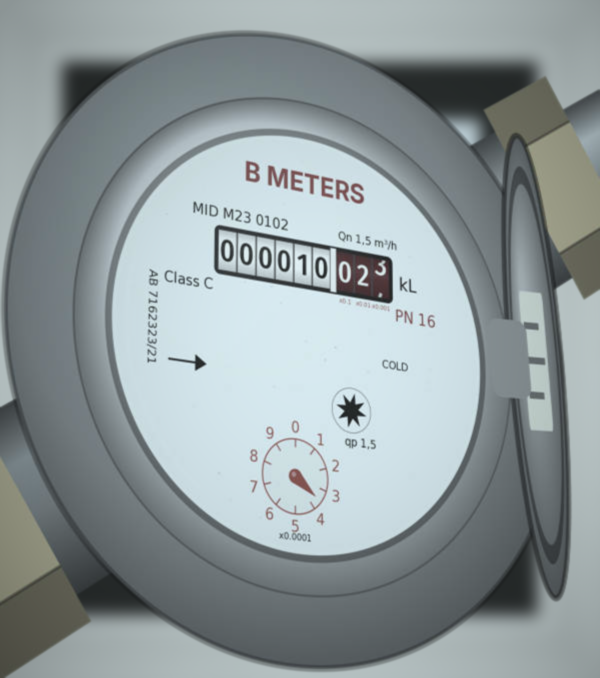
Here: 10.0233 kL
